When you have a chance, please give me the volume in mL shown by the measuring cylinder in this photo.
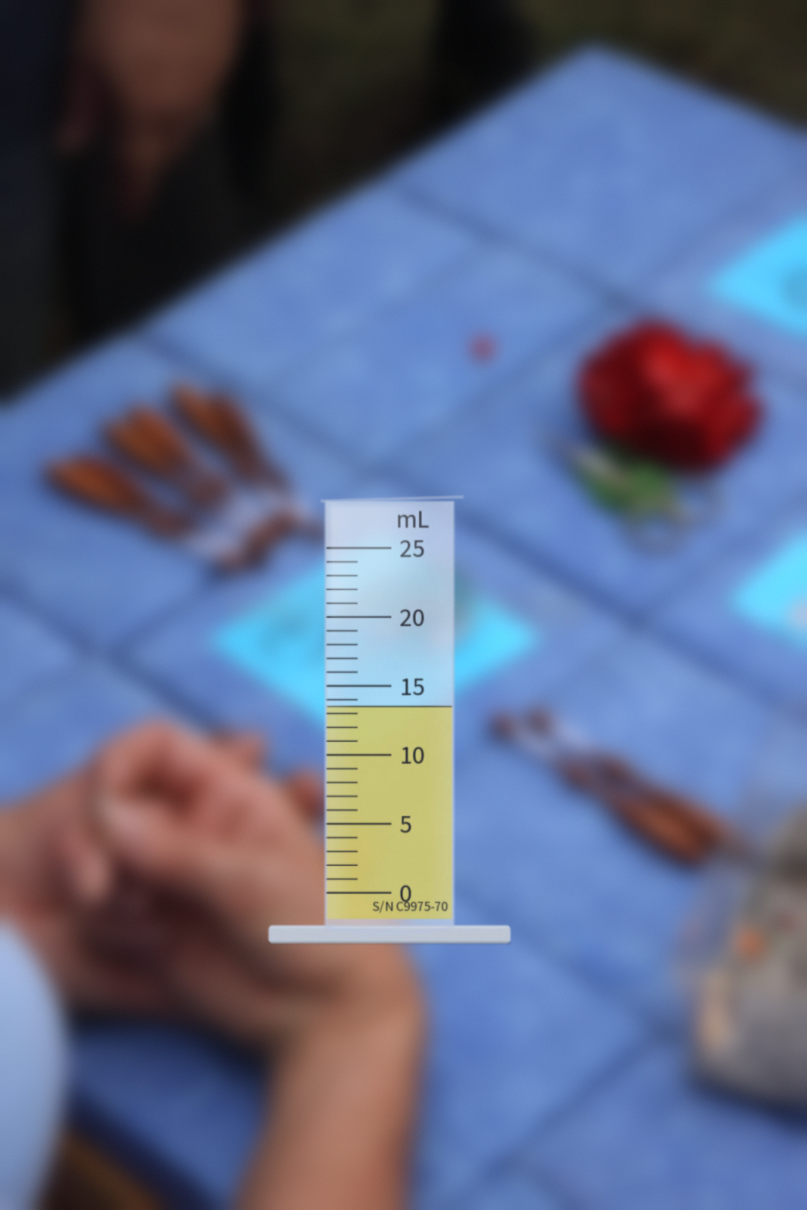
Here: 13.5 mL
